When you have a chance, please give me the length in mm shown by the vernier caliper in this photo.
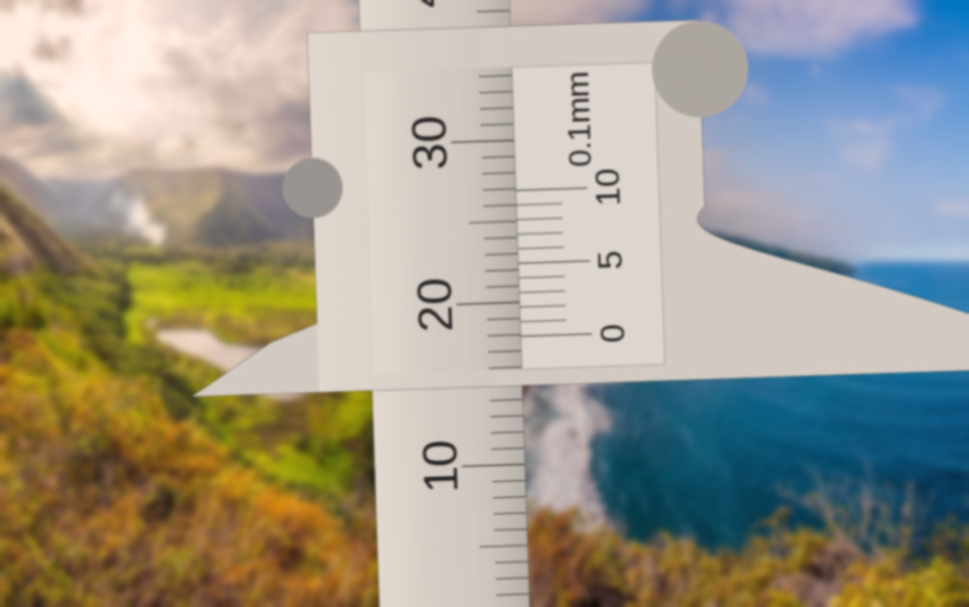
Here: 17.9 mm
